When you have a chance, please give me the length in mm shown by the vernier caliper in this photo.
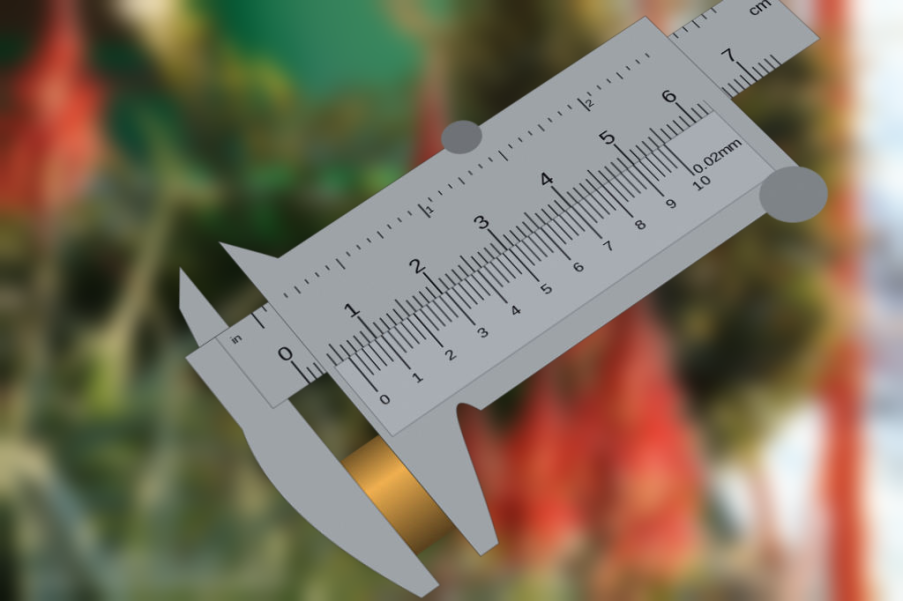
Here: 5.8 mm
